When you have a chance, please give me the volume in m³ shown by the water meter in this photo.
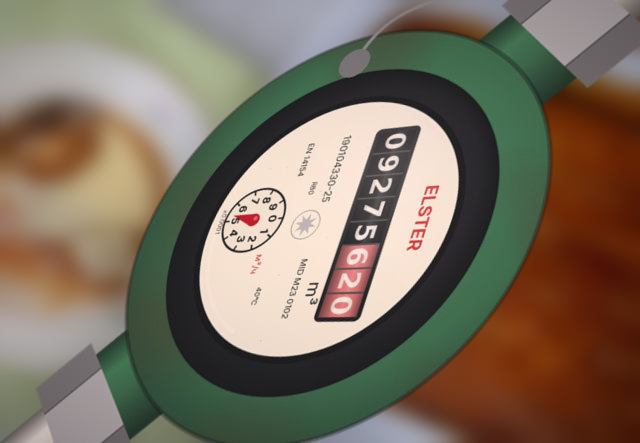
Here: 9275.6205 m³
